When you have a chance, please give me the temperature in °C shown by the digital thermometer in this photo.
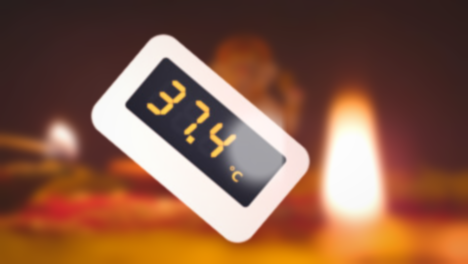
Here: 37.4 °C
